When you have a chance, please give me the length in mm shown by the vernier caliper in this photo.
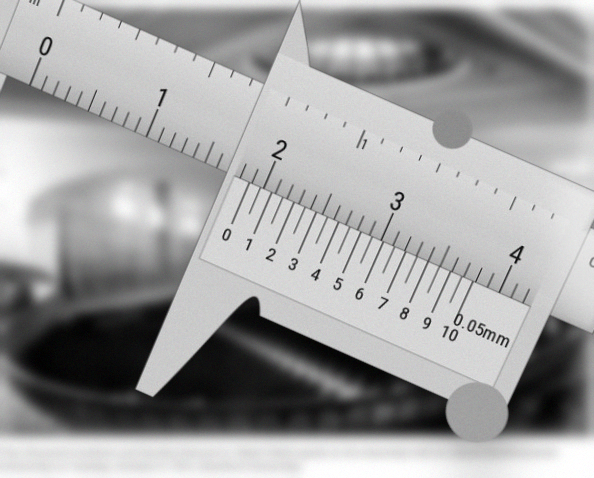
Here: 18.8 mm
